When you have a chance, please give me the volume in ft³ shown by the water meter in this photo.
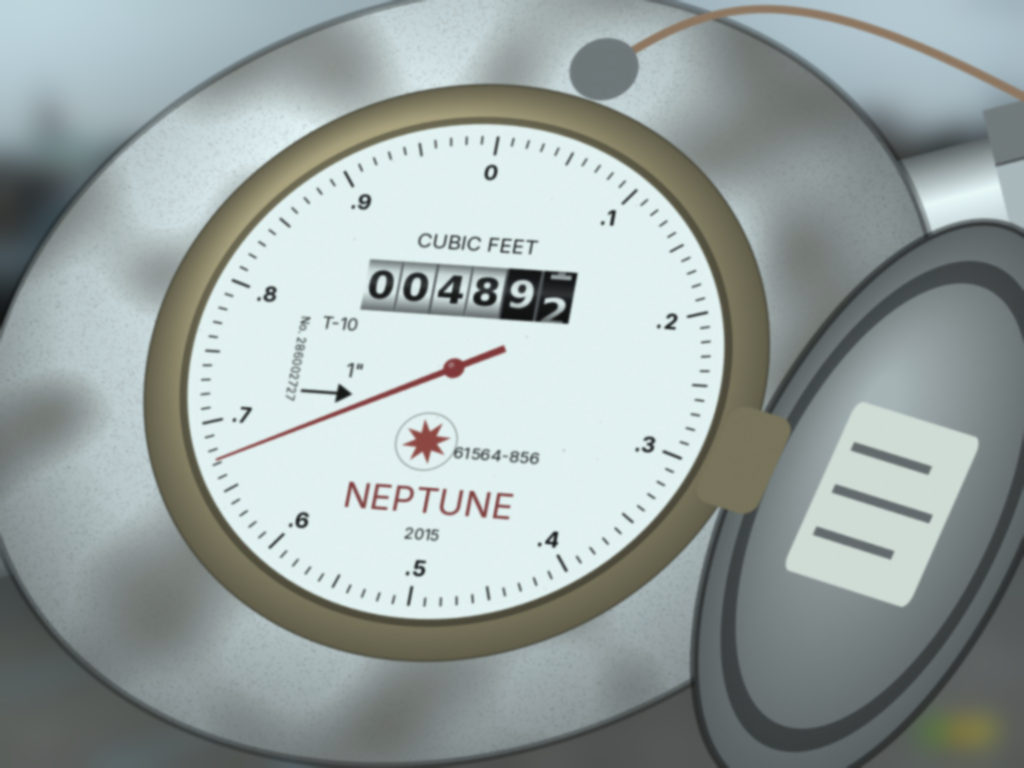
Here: 4891.67 ft³
